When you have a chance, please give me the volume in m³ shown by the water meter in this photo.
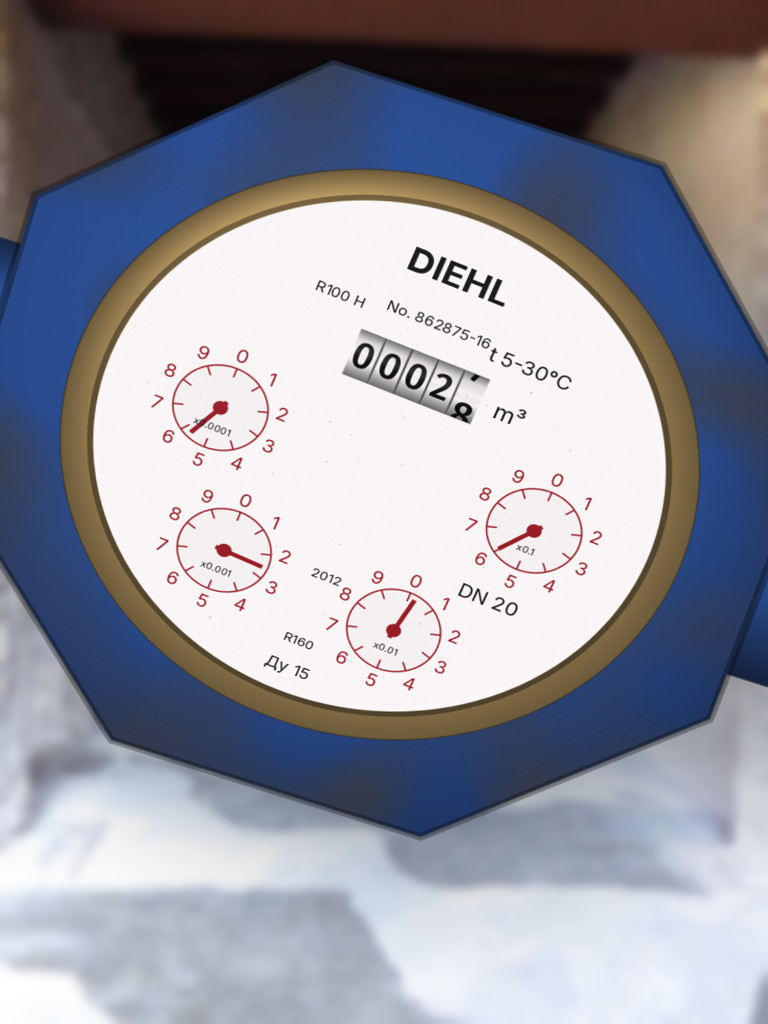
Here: 27.6025 m³
